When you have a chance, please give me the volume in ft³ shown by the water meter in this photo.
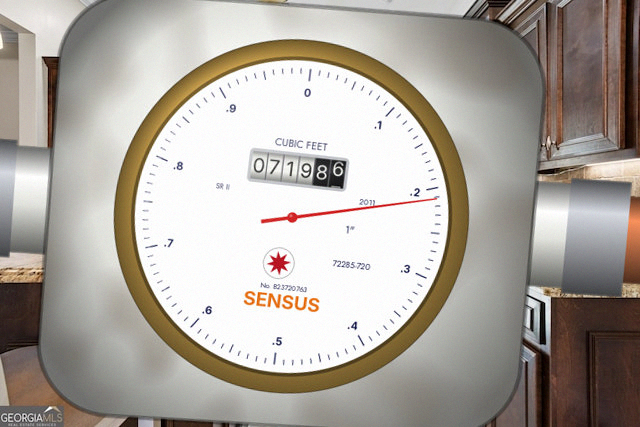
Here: 71986.21 ft³
